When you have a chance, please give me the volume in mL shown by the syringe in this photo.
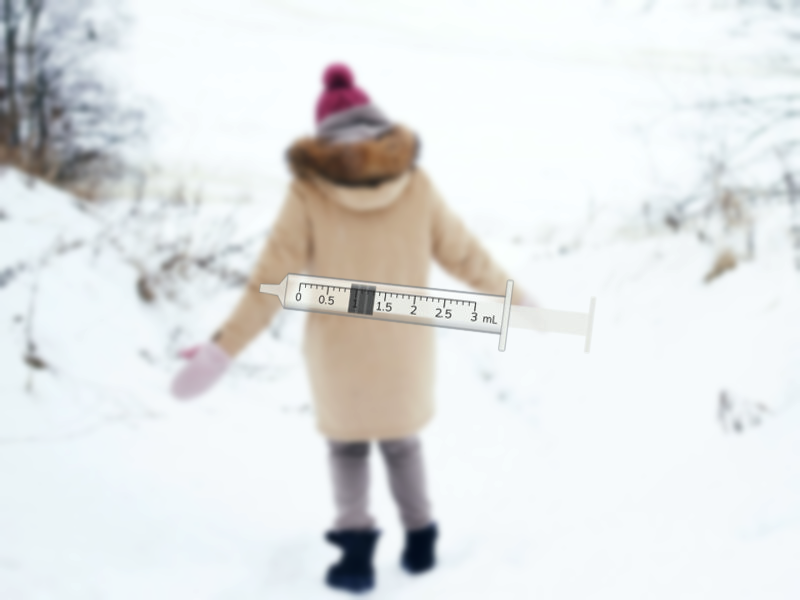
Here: 0.9 mL
